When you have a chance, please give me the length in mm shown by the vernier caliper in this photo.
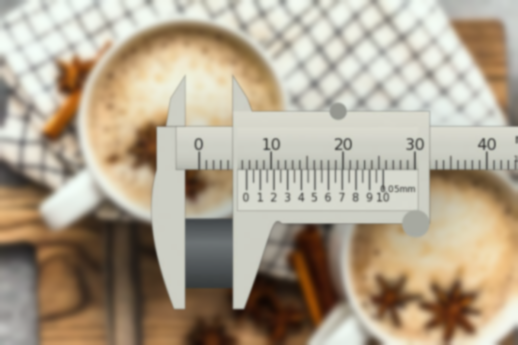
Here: 6.6 mm
